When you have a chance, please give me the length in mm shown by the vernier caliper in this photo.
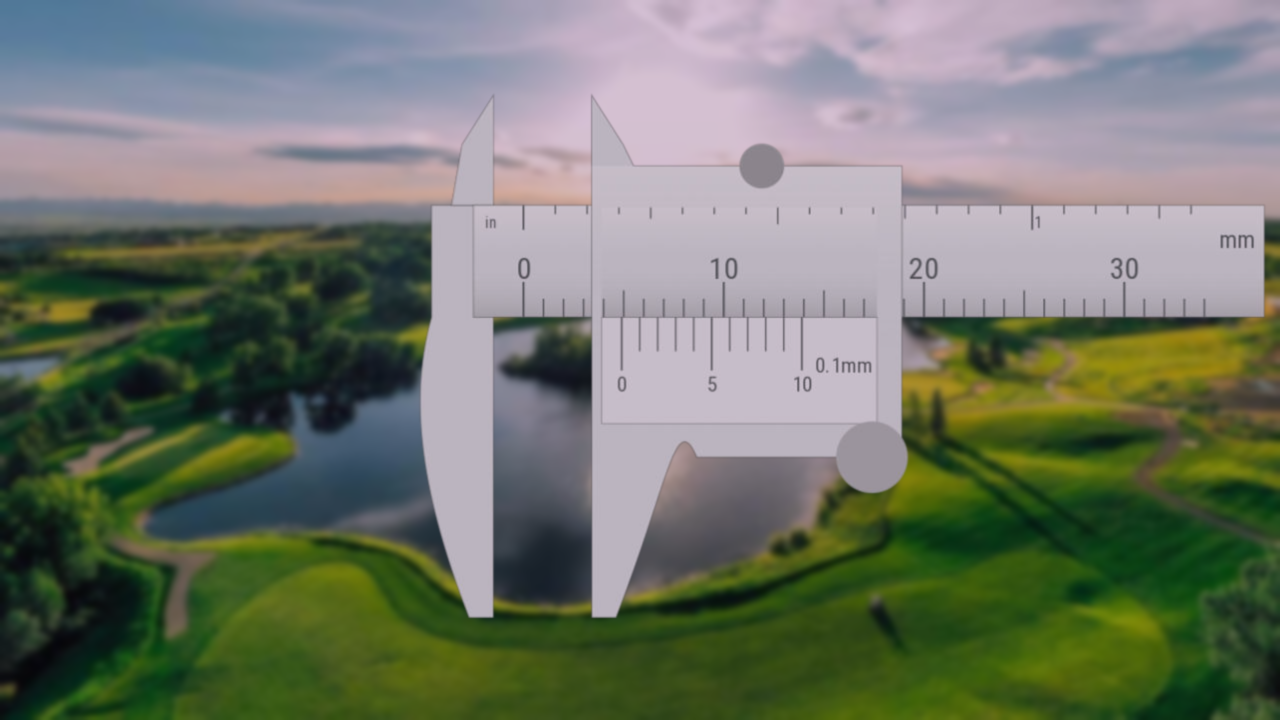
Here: 4.9 mm
